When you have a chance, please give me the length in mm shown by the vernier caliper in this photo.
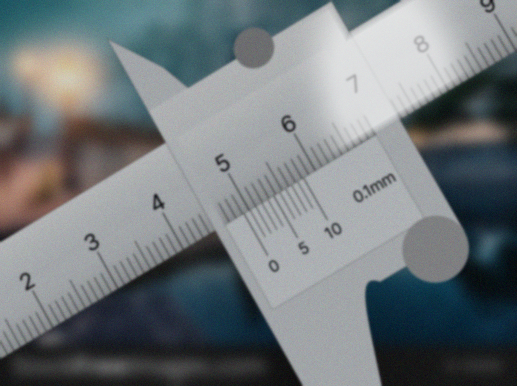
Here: 49.2 mm
